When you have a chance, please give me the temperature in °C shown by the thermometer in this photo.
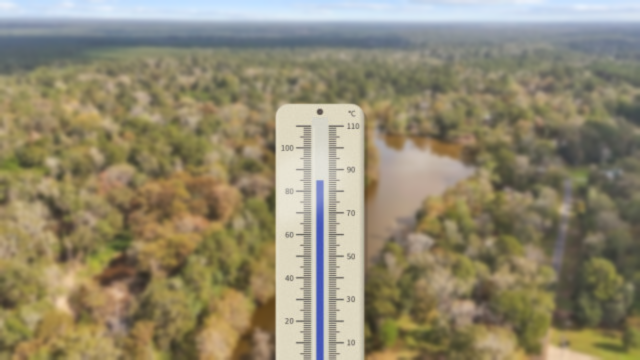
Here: 85 °C
